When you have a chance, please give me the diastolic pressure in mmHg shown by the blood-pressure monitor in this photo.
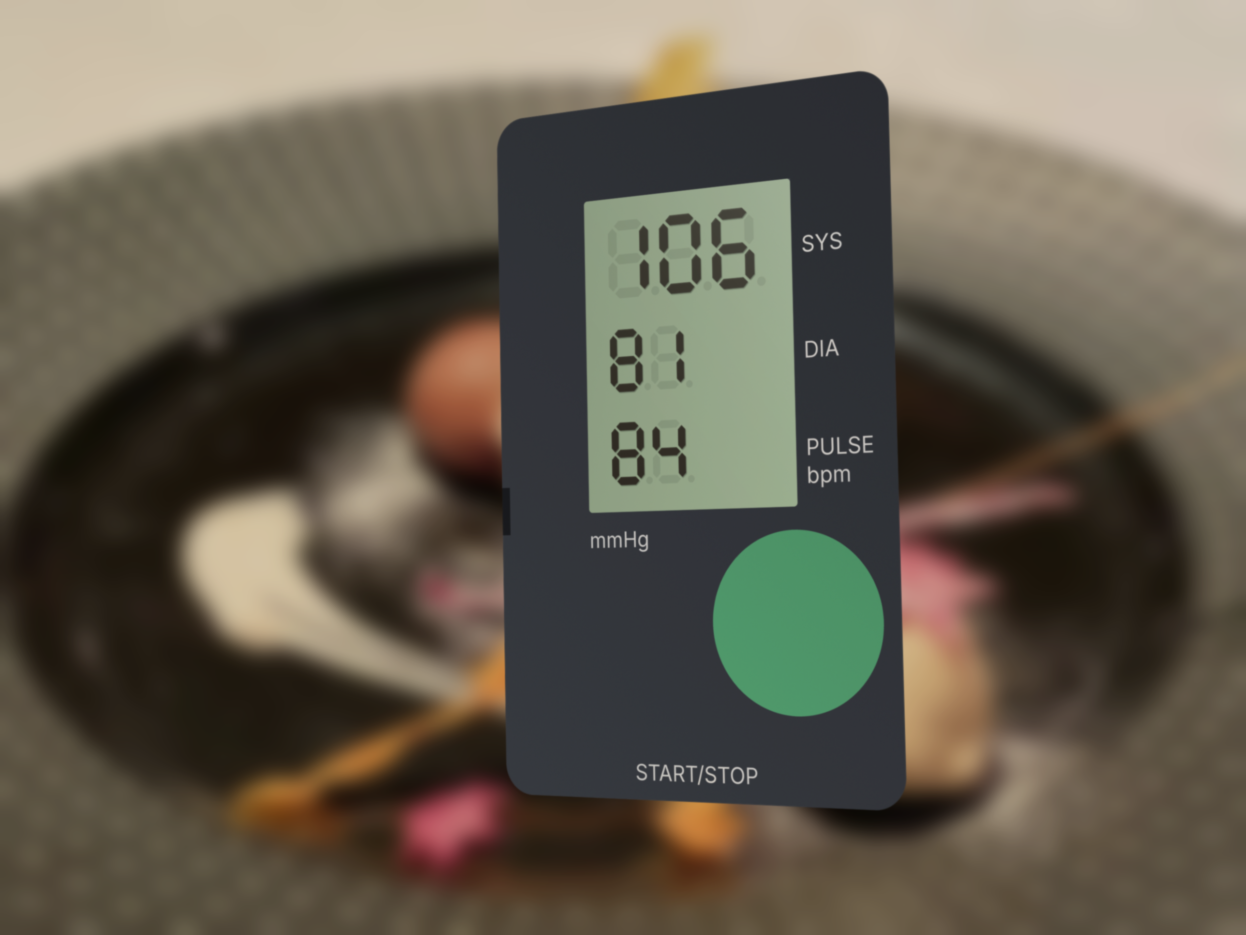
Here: 81 mmHg
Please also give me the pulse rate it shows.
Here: 84 bpm
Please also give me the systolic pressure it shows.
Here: 106 mmHg
